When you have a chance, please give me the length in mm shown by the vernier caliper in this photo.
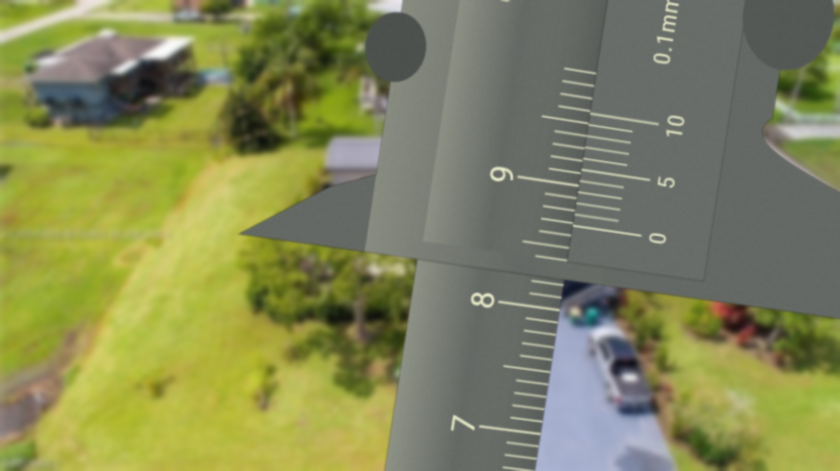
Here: 86.8 mm
